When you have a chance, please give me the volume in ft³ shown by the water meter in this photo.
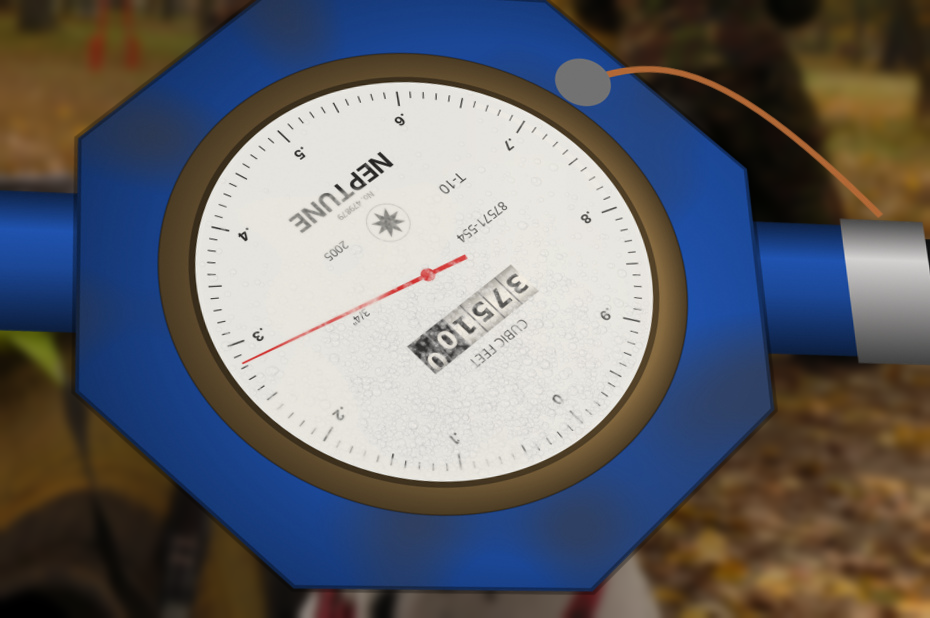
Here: 375100.28 ft³
